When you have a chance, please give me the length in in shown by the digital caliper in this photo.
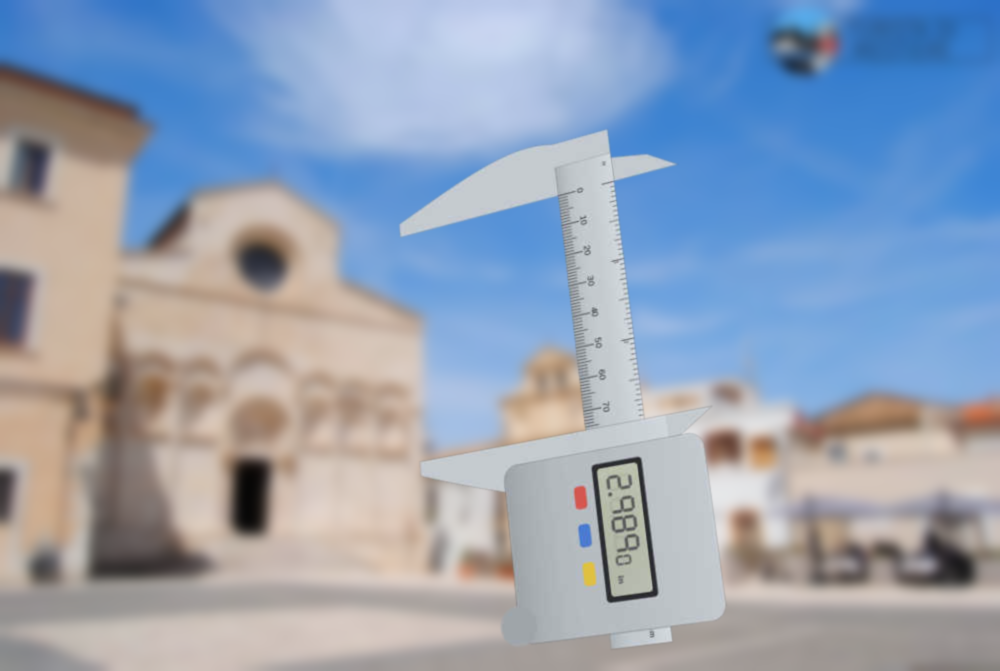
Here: 2.9890 in
